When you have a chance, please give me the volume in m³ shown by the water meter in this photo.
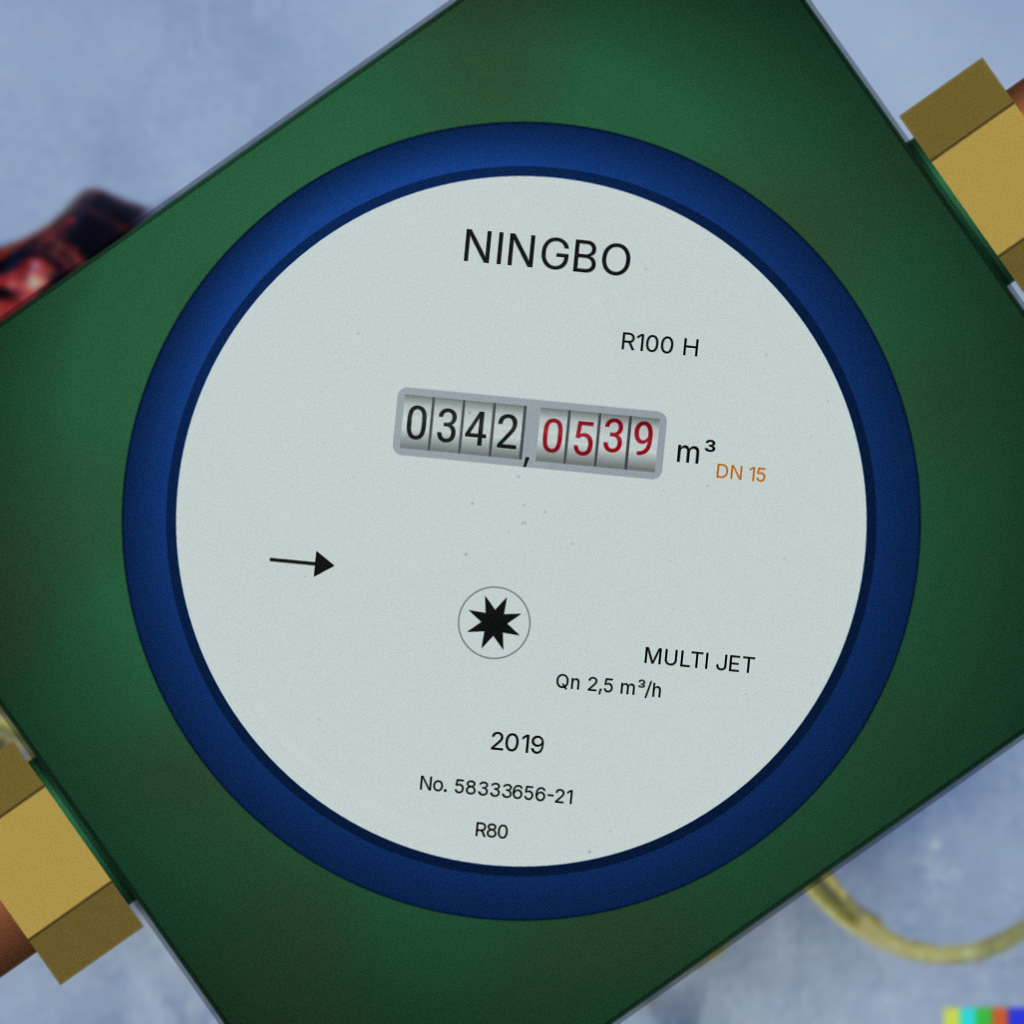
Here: 342.0539 m³
